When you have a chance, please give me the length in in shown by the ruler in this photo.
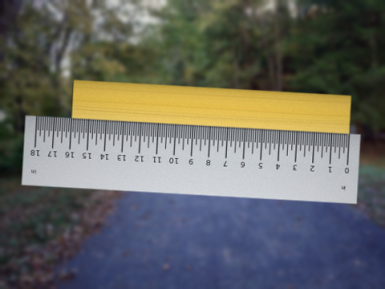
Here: 16 in
